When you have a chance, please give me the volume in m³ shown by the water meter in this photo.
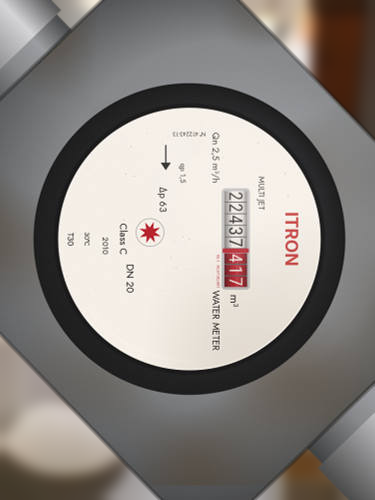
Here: 22437.417 m³
